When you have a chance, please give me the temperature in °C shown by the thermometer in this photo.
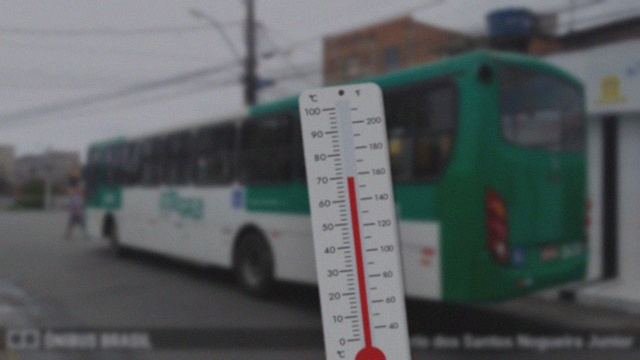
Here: 70 °C
